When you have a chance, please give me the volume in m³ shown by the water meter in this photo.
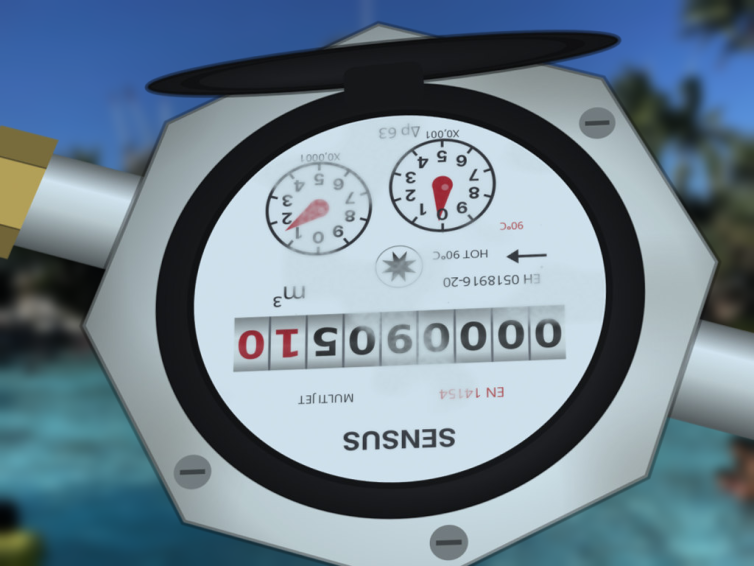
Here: 905.1001 m³
